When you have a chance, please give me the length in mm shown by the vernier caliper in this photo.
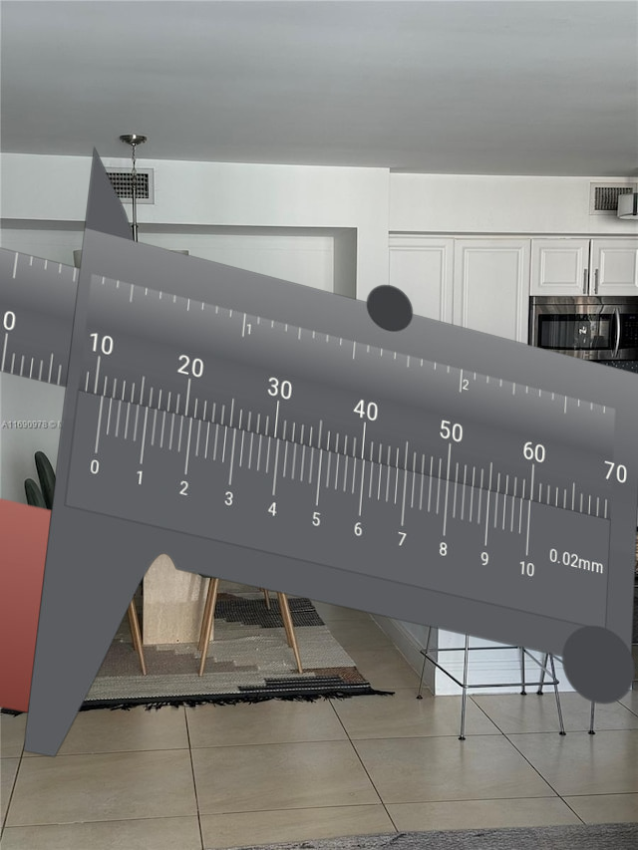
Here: 10.8 mm
